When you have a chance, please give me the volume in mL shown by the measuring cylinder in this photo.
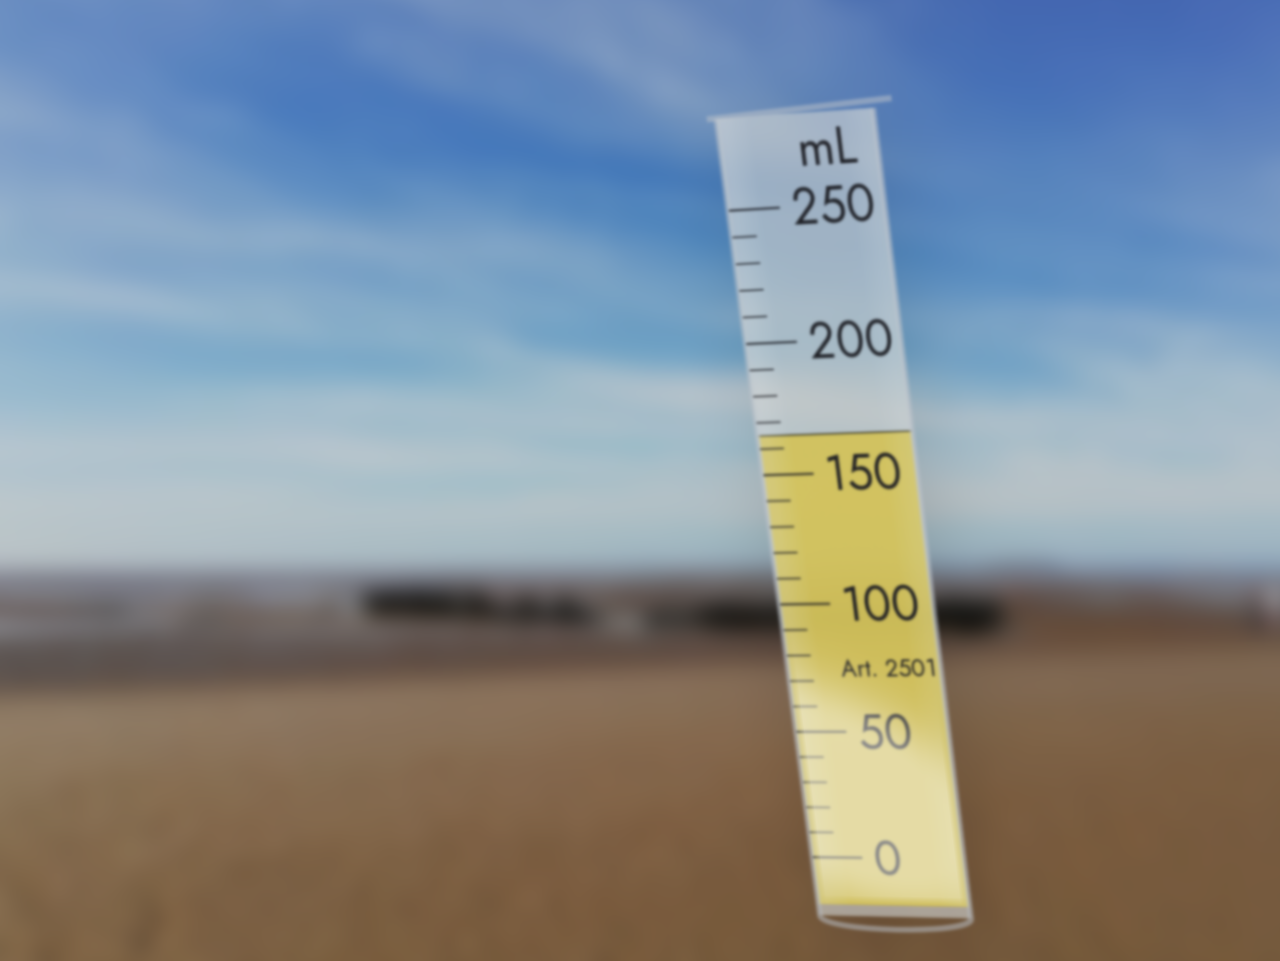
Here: 165 mL
